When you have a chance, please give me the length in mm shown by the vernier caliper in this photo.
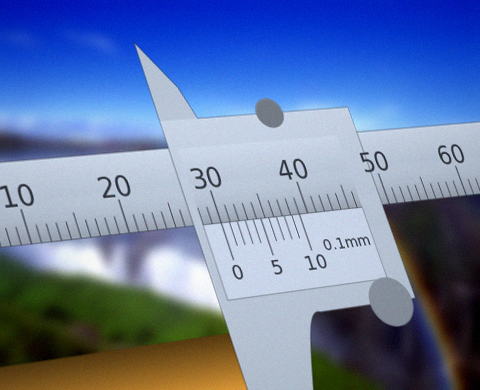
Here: 30.0 mm
